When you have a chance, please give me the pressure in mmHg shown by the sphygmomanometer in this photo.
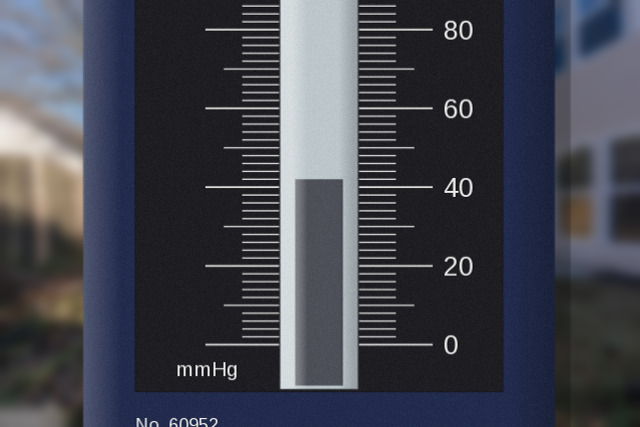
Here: 42 mmHg
